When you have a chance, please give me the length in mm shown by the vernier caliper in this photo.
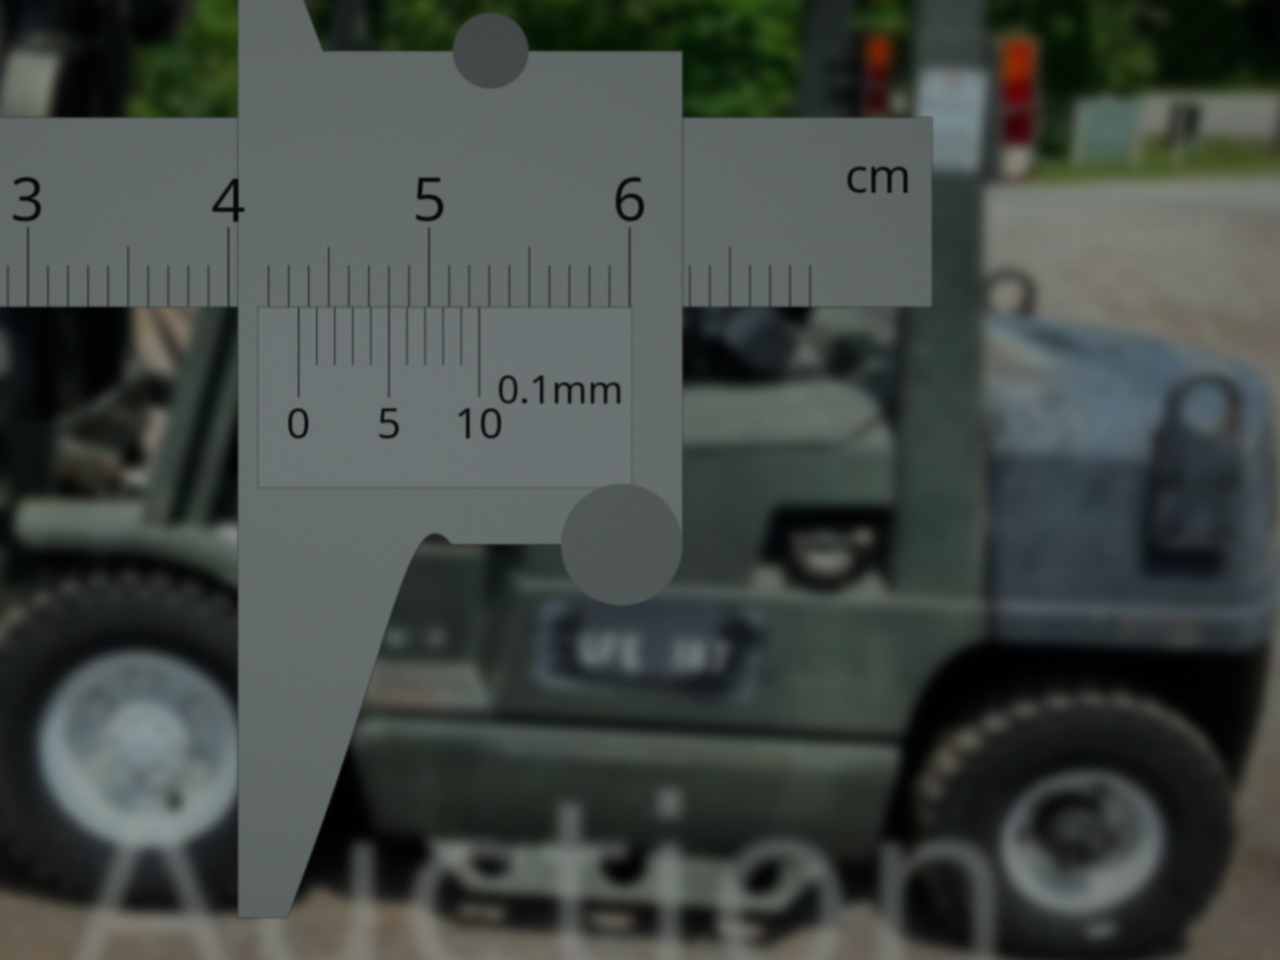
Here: 43.5 mm
